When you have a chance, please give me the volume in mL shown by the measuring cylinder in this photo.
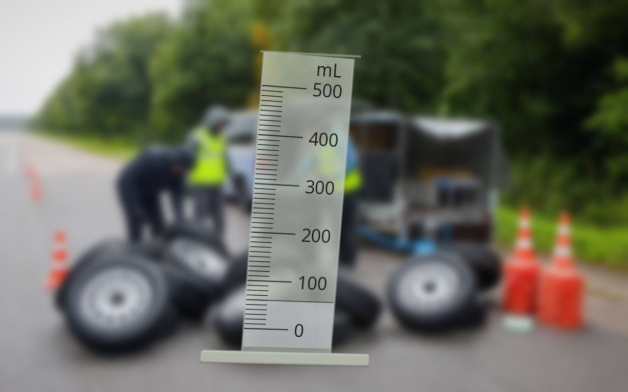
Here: 60 mL
